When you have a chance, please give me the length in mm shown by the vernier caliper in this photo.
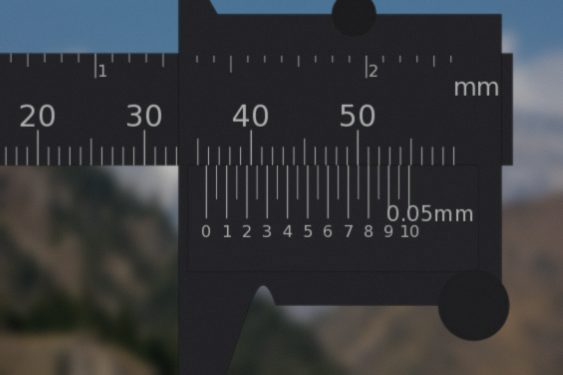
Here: 35.8 mm
